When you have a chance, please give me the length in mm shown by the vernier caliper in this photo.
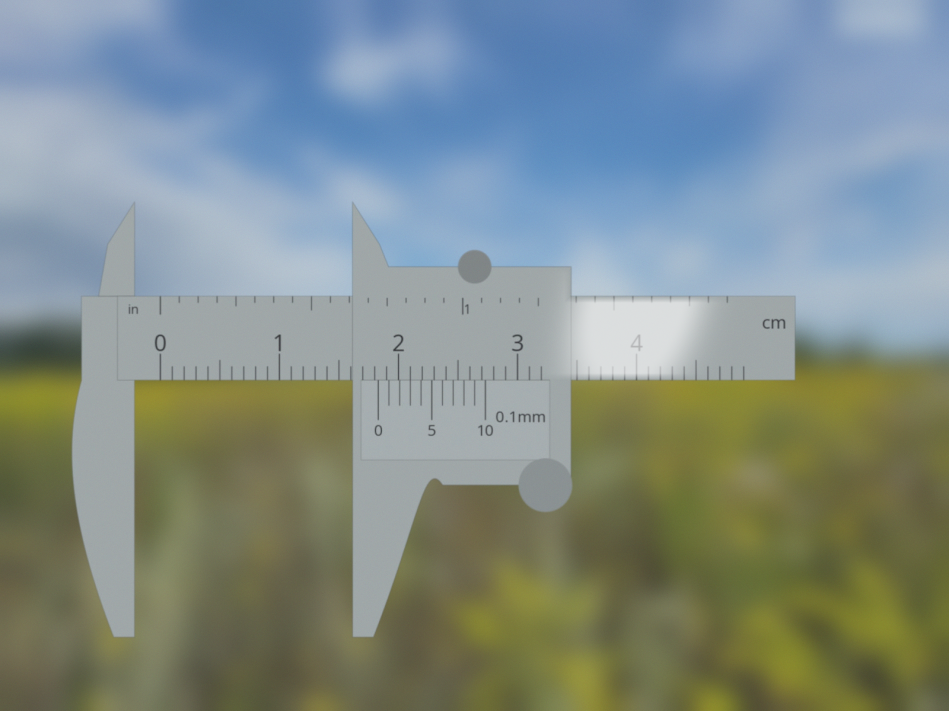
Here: 18.3 mm
